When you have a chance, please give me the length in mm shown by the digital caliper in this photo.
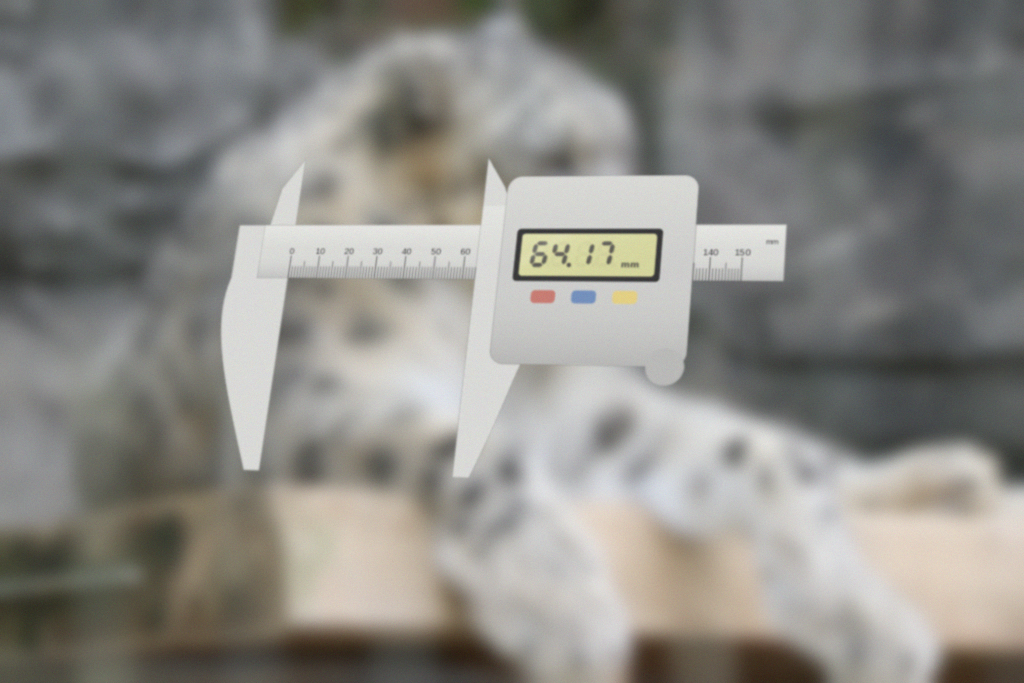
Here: 64.17 mm
